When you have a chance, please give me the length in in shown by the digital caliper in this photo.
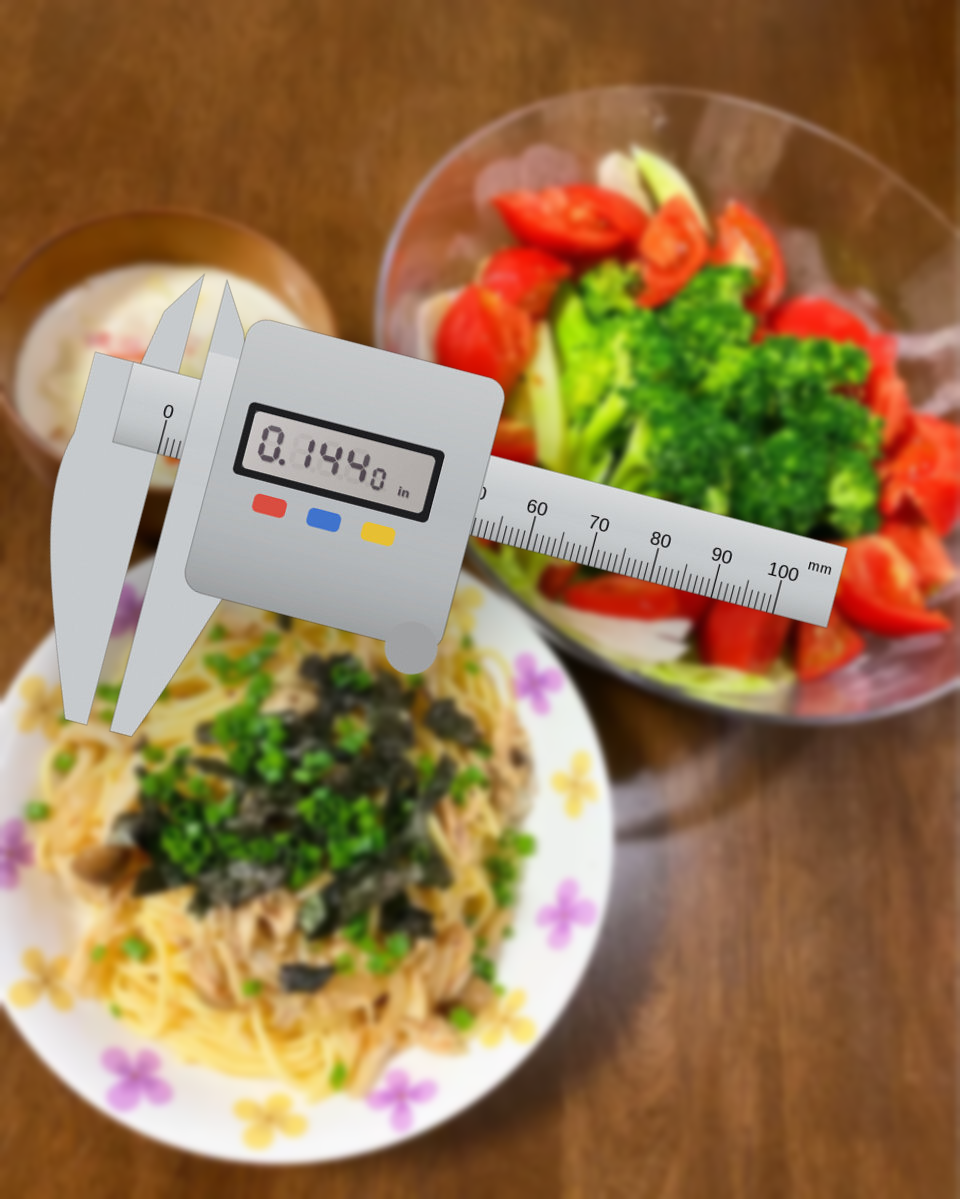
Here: 0.1440 in
